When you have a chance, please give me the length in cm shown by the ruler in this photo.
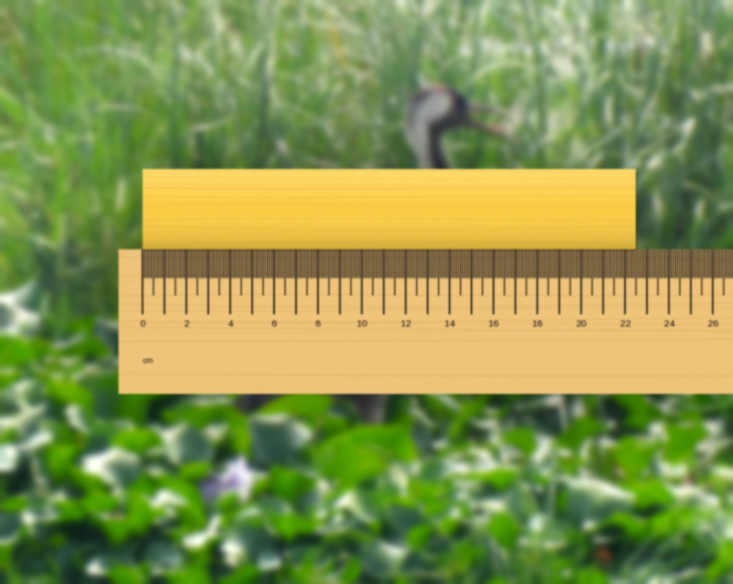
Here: 22.5 cm
